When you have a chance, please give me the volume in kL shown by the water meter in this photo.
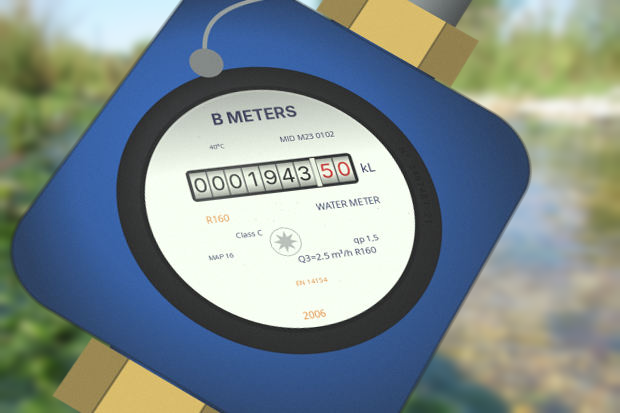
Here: 1943.50 kL
